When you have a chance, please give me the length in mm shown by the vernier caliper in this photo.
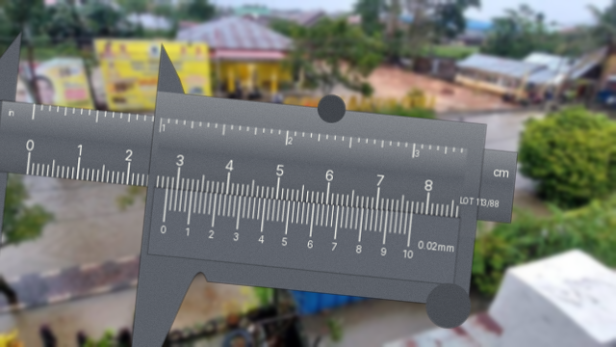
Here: 28.0 mm
